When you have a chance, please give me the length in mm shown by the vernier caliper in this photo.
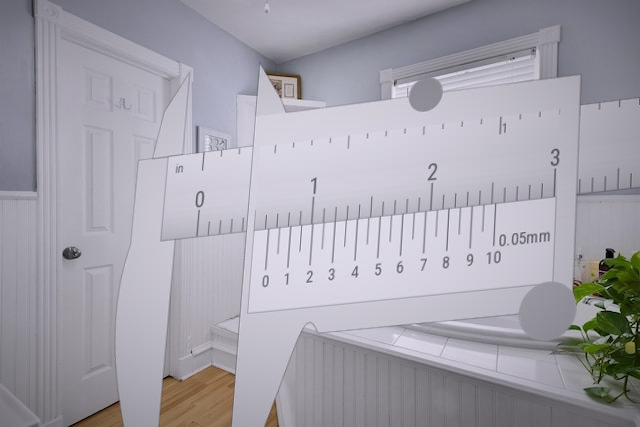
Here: 6.3 mm
